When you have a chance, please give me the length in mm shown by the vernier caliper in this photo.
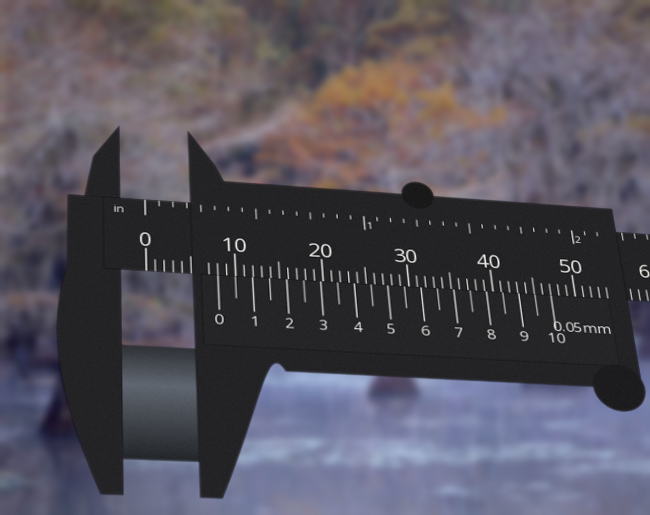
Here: 8.0 mm
